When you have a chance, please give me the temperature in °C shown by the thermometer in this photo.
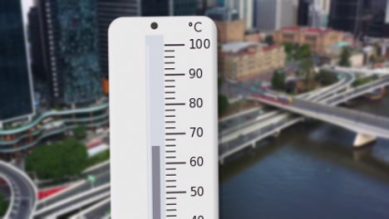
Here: 66 °C
